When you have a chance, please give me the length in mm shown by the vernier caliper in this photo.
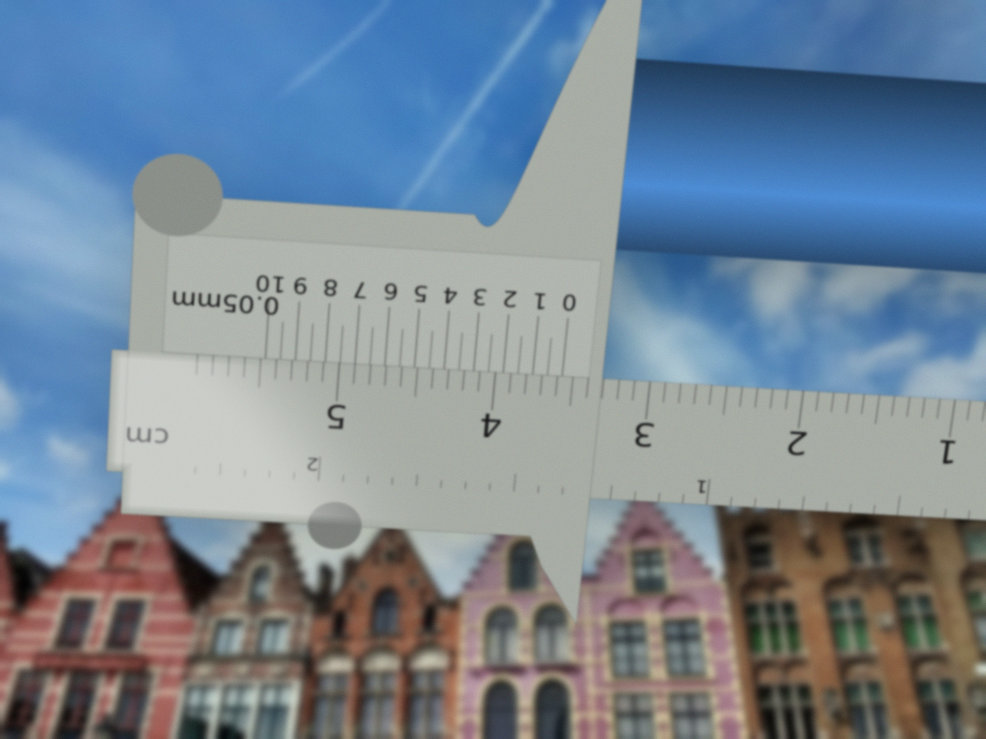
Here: 35.7 mm
